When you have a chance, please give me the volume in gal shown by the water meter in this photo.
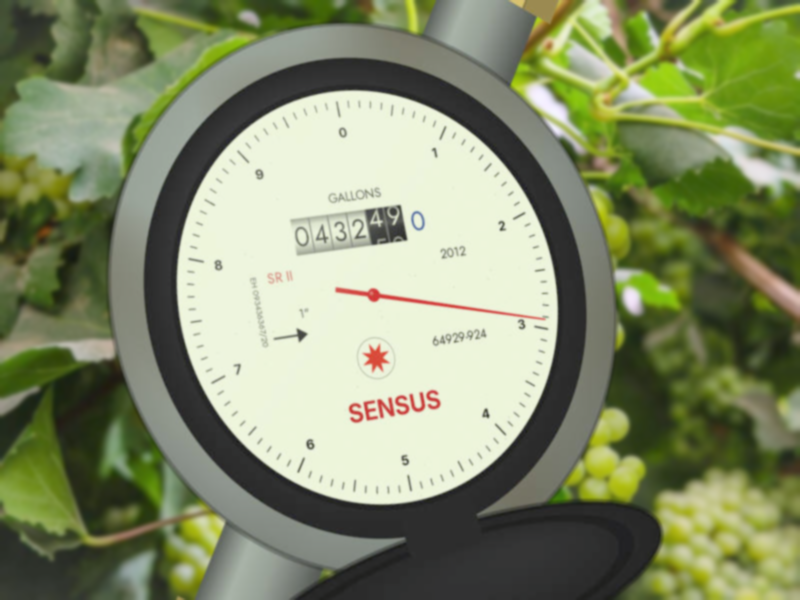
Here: 432492.9 gal
